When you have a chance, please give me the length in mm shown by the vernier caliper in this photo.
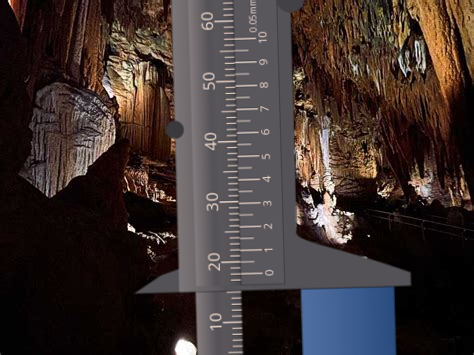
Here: 18.0 mm
